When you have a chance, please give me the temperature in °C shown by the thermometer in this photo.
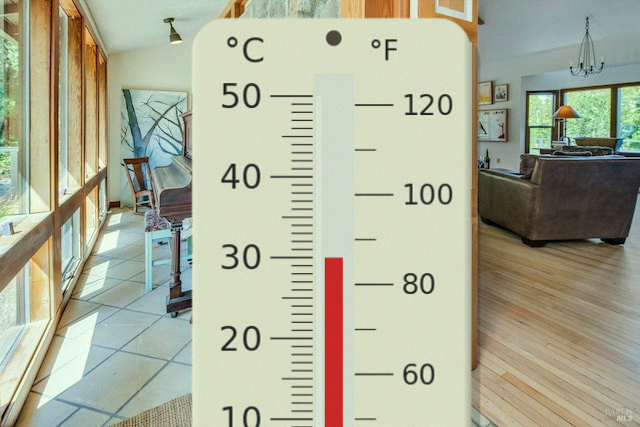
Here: 30 °C
